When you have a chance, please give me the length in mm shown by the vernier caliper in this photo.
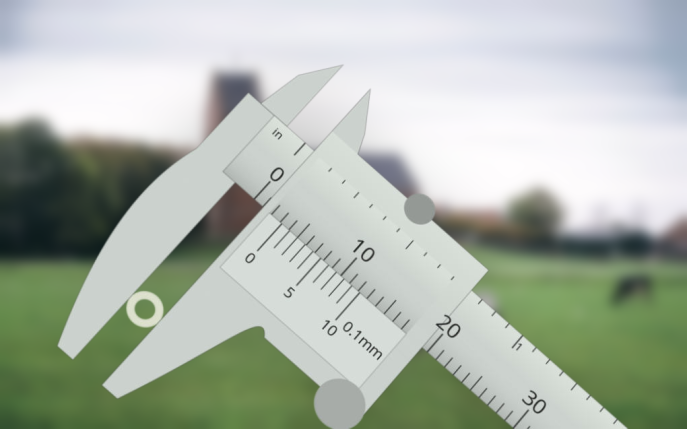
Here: 3.2 mm
